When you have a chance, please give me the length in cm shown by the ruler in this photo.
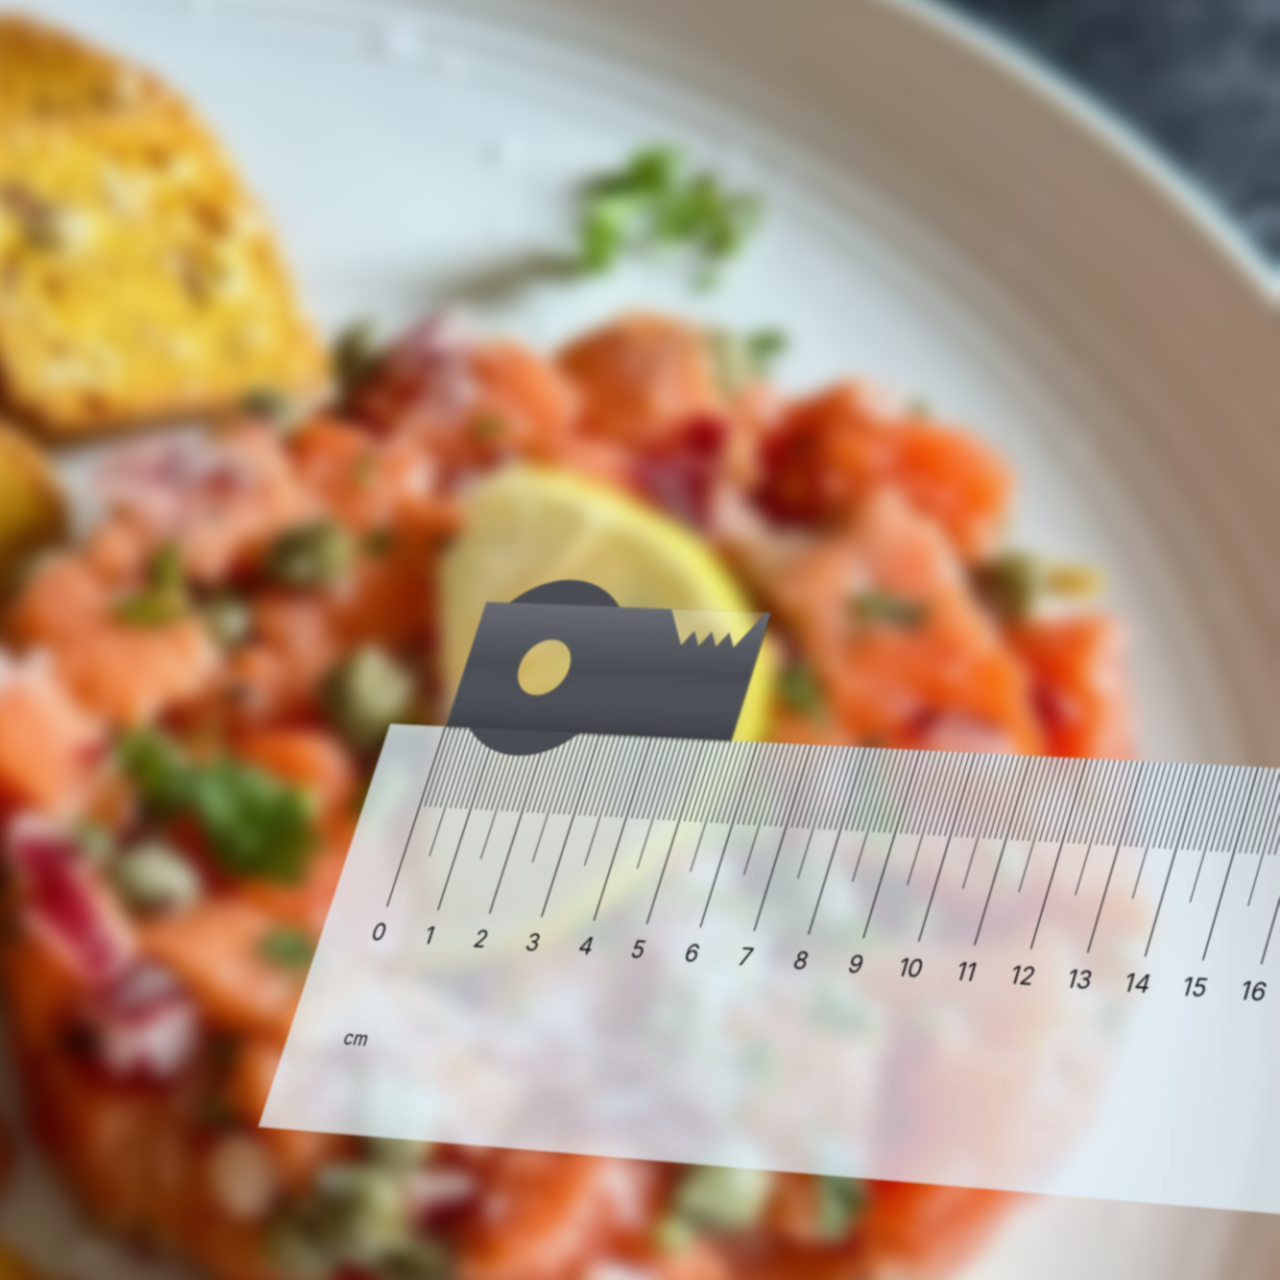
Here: 5.5 cm
